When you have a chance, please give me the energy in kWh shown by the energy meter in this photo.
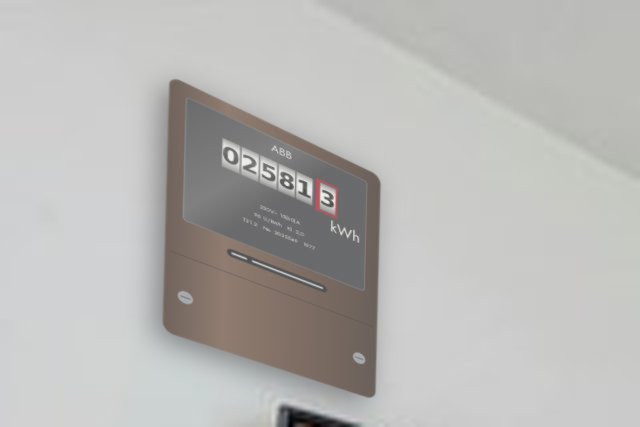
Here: 2581.3 kWh
